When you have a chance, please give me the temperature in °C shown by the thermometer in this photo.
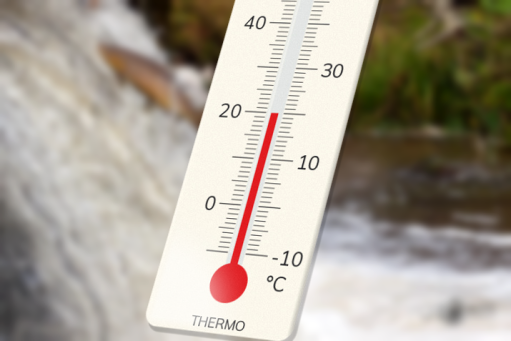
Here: 20 °C
